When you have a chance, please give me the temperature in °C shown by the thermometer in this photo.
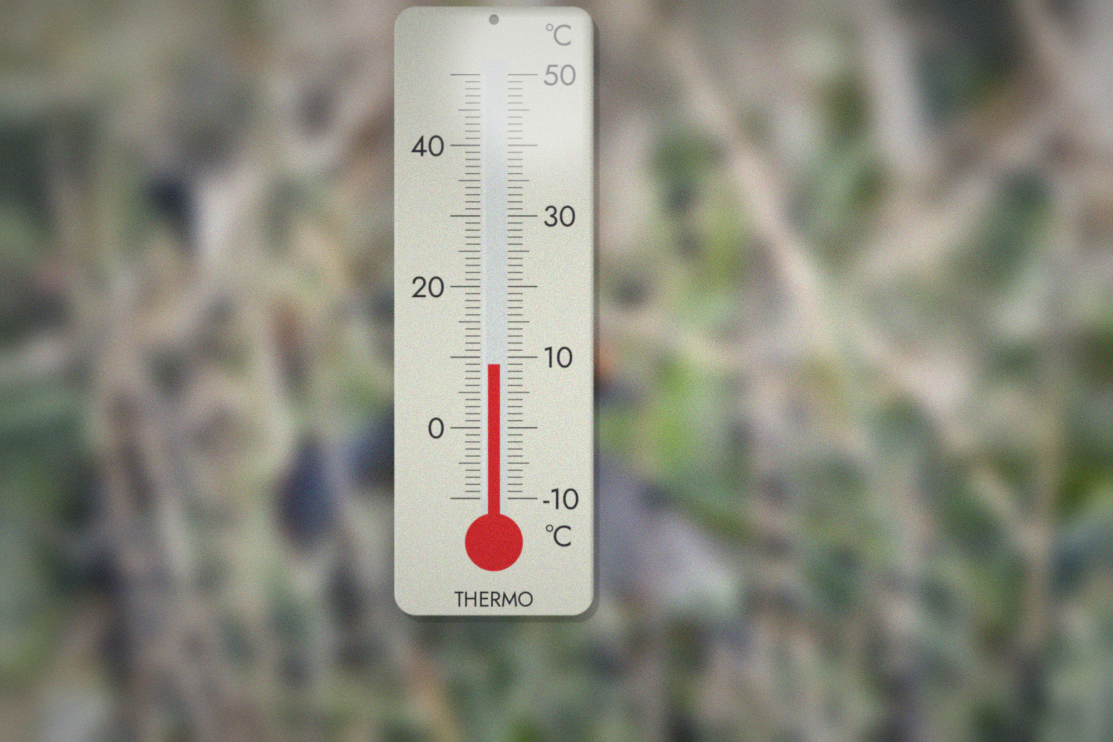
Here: 9 °C
